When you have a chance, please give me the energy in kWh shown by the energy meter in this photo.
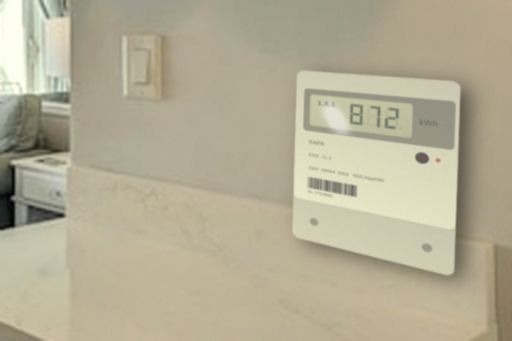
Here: 872 kWh
